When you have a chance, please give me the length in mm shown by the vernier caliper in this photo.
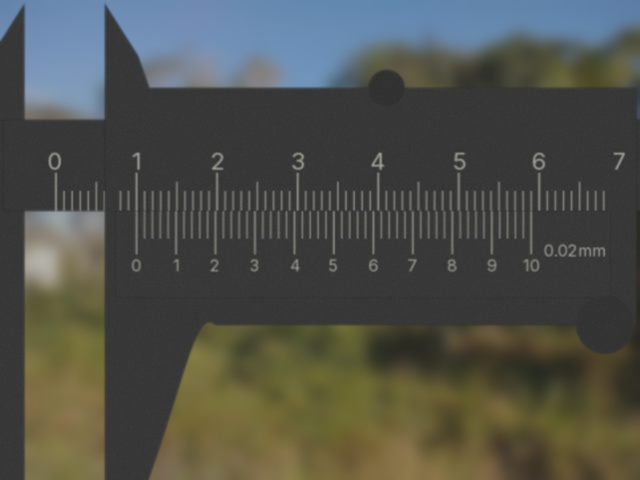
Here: 10.0 mm
